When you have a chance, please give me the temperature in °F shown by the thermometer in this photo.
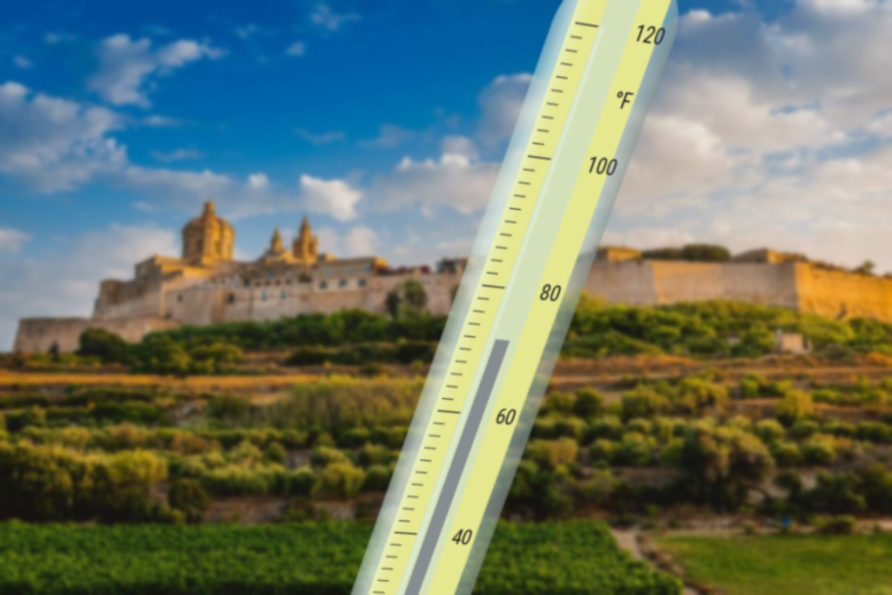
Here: 72 °F
